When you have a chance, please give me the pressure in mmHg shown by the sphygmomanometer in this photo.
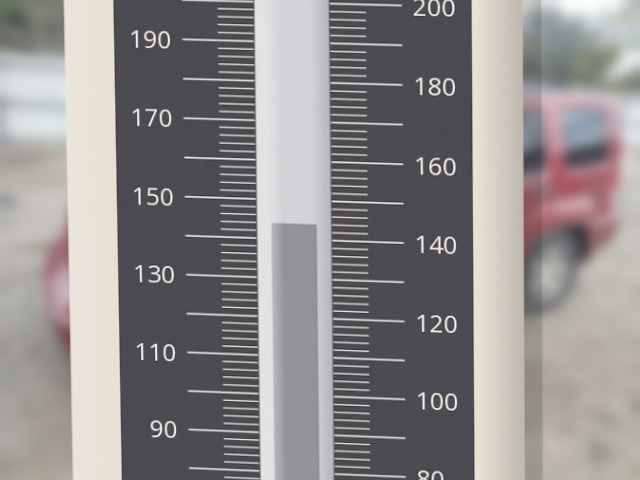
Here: 144 mmHg
